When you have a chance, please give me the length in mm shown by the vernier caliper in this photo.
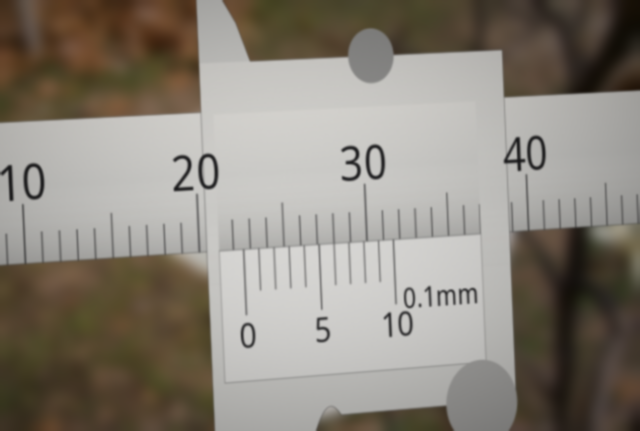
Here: 22.6 mm
